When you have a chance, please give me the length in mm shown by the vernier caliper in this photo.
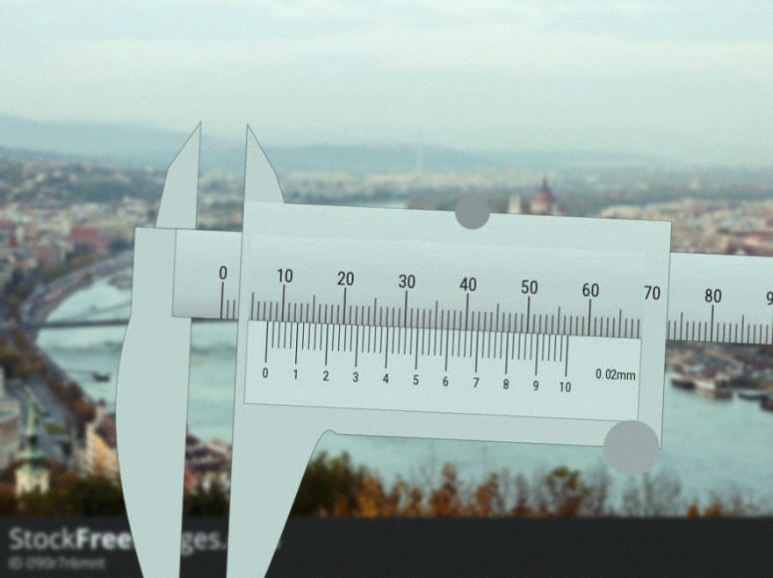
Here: 7.6 mm
